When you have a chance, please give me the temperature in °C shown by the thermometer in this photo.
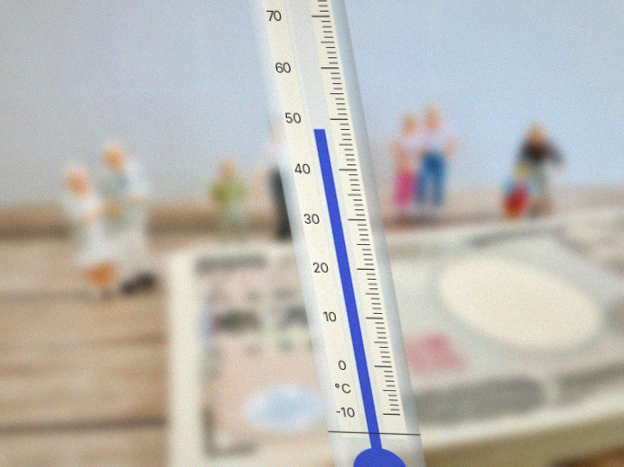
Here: 48 °C
